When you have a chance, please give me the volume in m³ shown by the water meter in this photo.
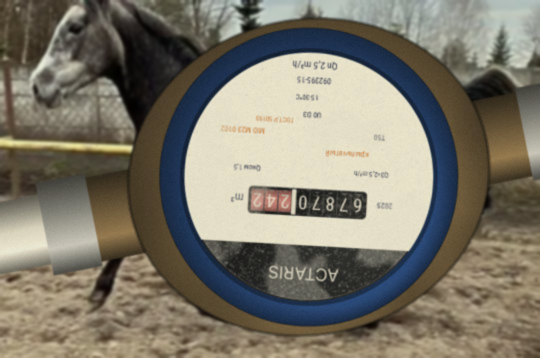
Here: 67870.242 m³
